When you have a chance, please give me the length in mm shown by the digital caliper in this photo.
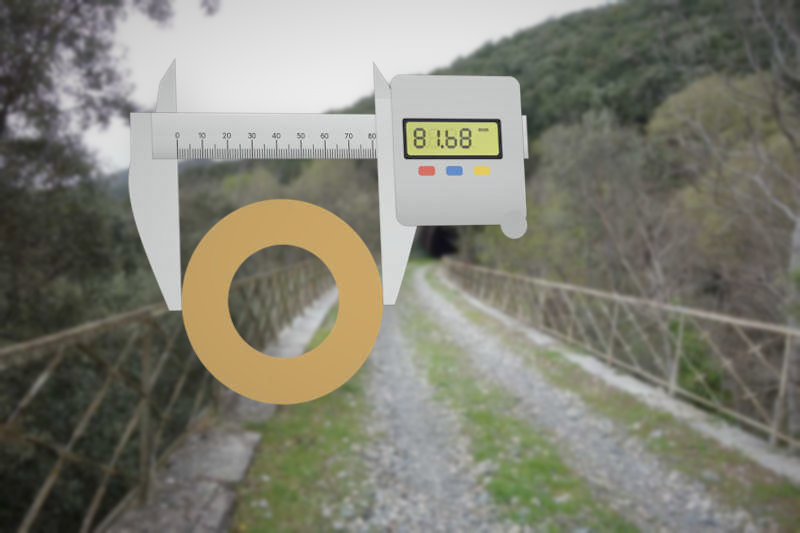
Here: 81.68 mm
